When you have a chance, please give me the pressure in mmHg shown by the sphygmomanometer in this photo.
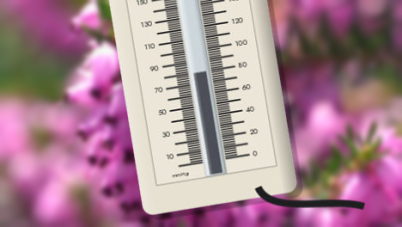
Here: 80 mmHg
